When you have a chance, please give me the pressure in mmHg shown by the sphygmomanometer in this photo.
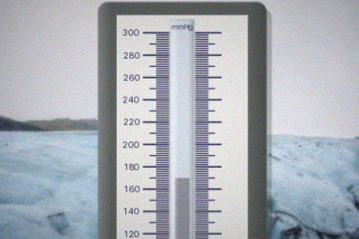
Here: 170 mmHg
